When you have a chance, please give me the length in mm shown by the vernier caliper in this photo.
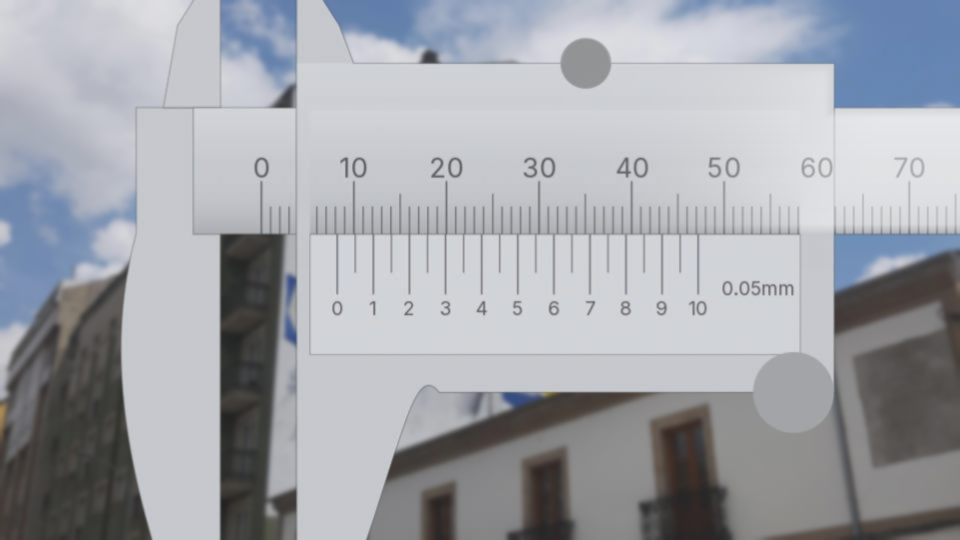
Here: 8.2 mm
